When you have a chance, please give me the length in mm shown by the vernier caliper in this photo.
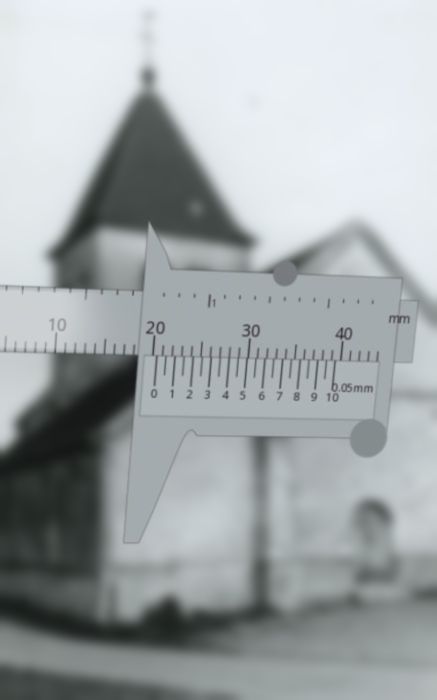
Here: 20.4 mm
